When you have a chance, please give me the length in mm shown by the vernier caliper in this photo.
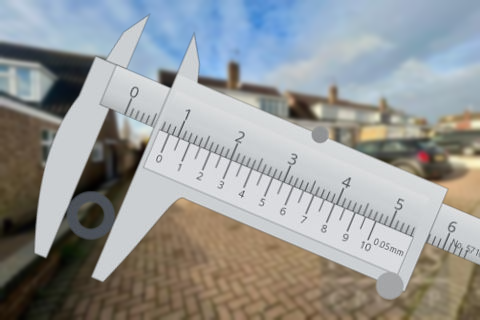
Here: 8.4 mm
